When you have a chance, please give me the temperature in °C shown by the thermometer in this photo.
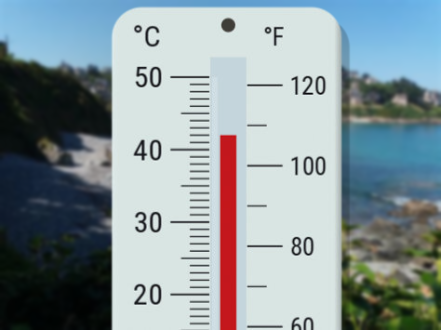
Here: 42 °C
